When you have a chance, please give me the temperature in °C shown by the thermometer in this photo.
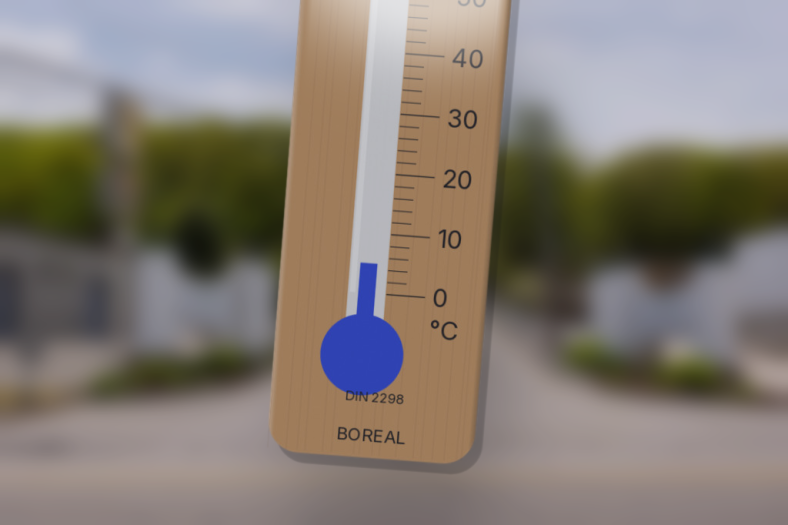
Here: 5 °C
